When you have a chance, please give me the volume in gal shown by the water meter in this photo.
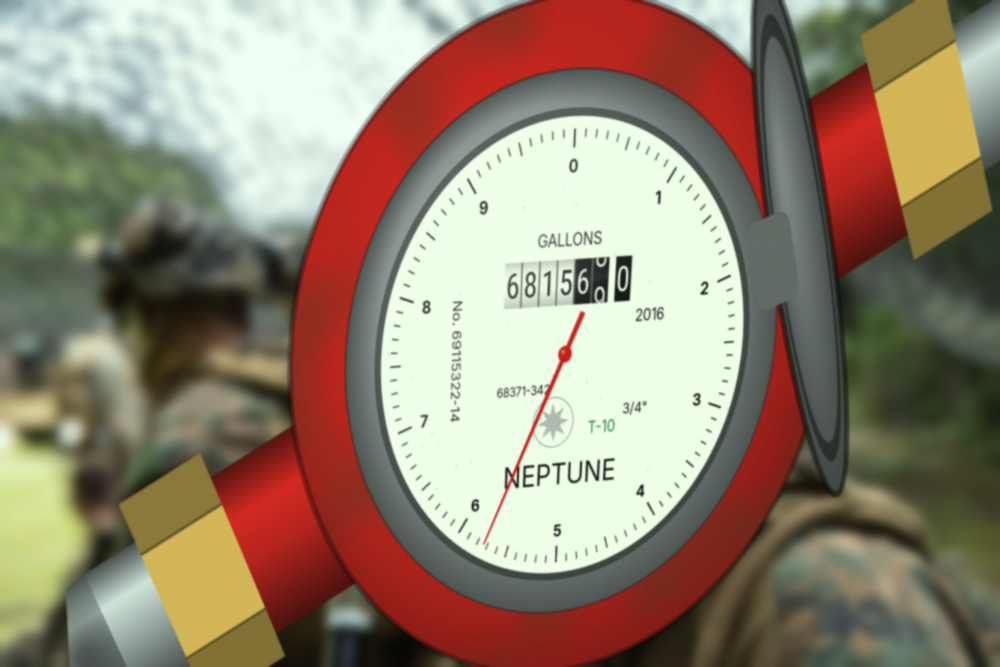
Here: 6815685.7 gal
